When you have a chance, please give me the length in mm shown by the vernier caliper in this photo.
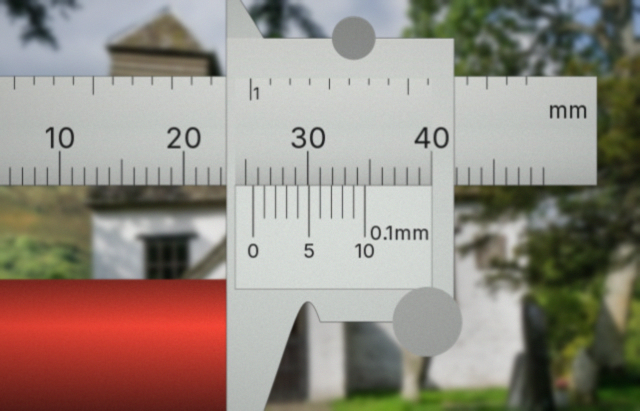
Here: 25.6 mm
